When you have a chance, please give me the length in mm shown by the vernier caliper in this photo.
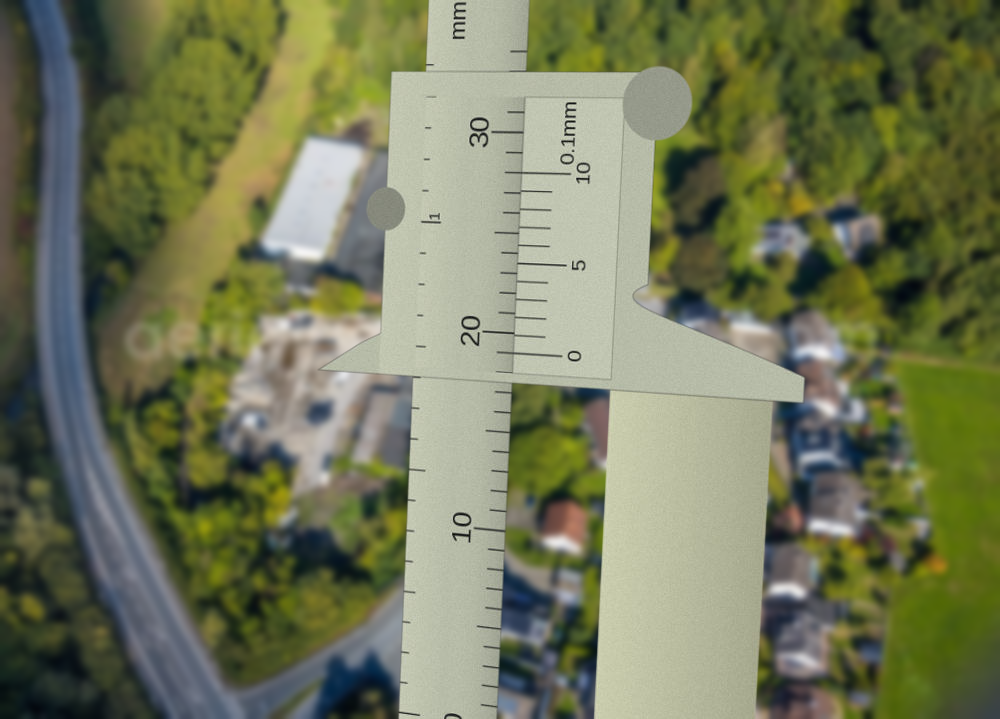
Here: 19.0 mm
